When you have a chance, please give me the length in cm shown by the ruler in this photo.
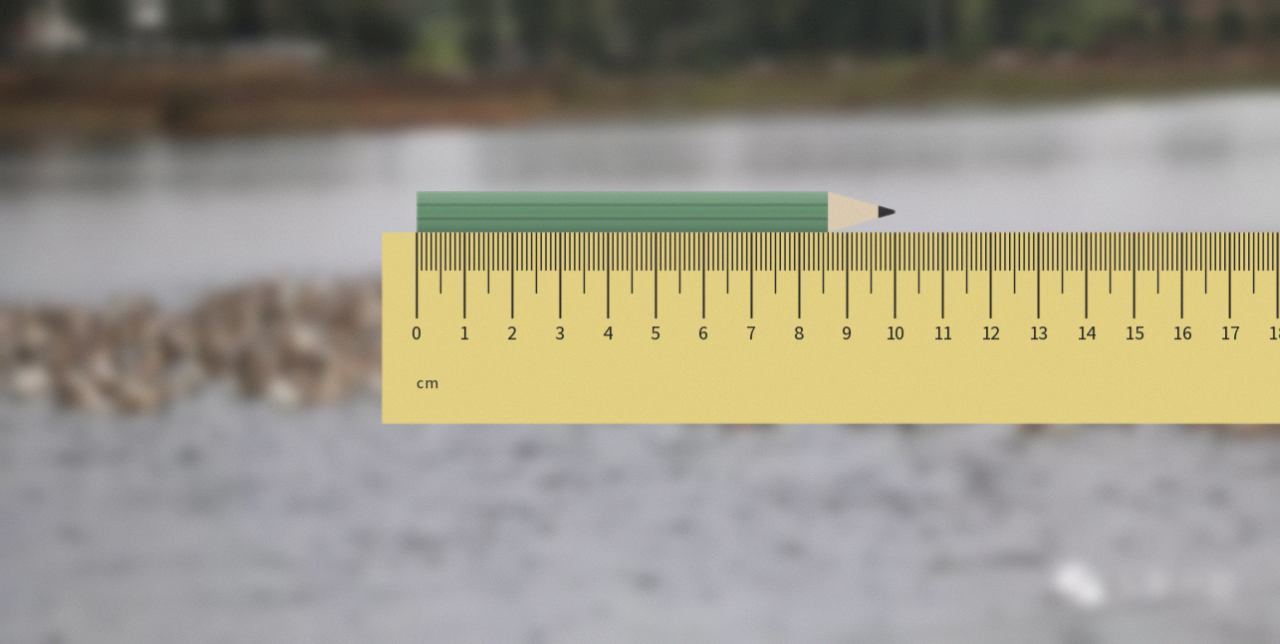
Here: 10 cm
